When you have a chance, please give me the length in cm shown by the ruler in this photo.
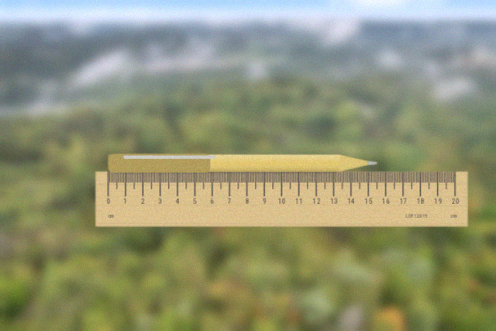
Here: 15.5 cm
